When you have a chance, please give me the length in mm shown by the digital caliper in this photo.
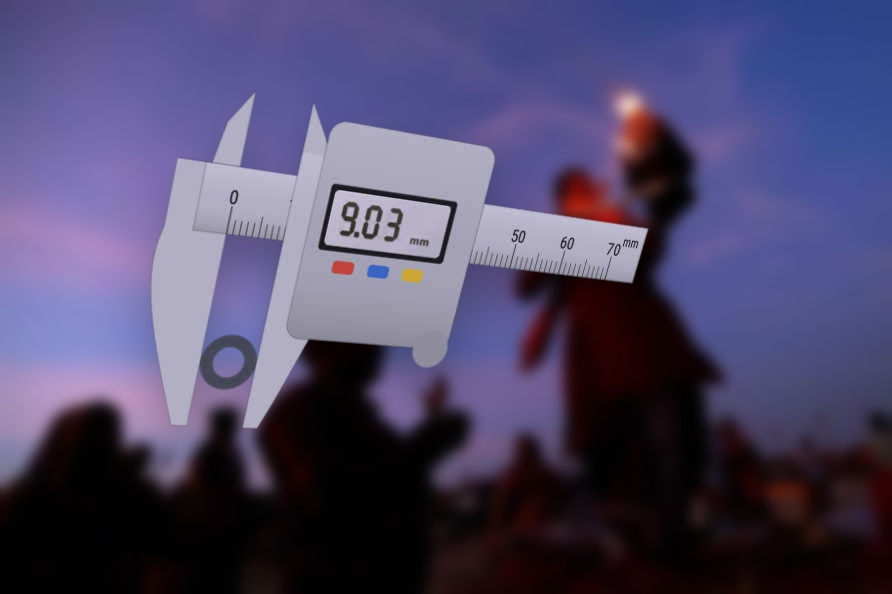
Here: 9.03 mm
